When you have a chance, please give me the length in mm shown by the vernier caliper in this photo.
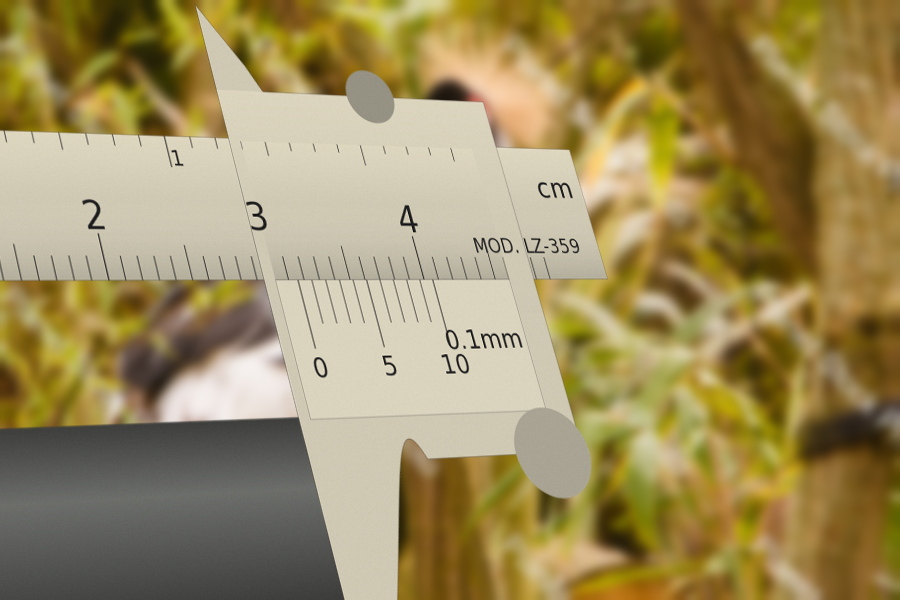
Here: 31.6 mm
